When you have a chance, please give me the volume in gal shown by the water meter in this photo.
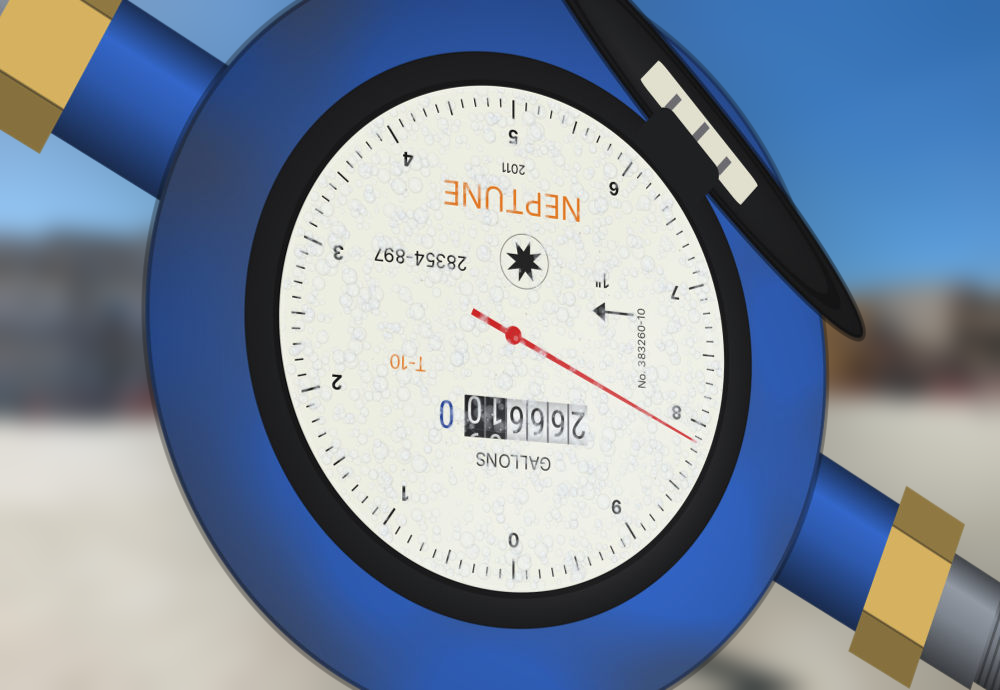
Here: 2666098.1 gal
